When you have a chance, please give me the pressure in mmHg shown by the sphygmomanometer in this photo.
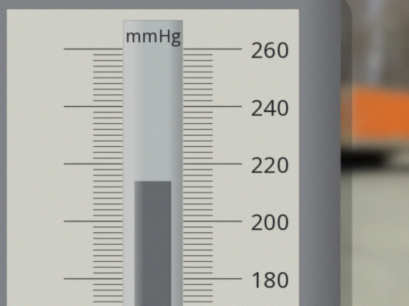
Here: 214 mmHg
